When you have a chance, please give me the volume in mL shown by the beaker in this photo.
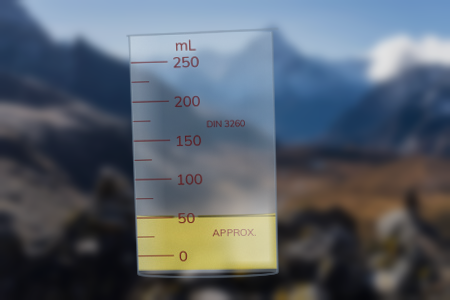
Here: 50 mL
